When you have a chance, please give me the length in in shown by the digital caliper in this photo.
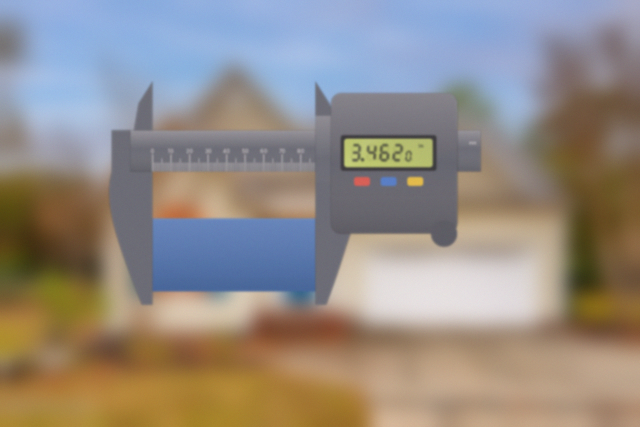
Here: 3.4620 in
